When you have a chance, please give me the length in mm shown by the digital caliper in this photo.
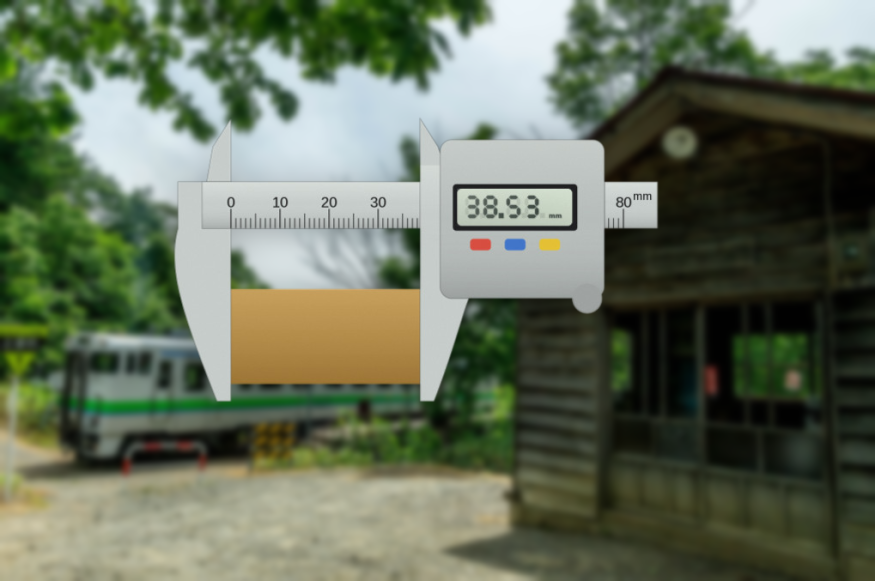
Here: 38.53 mm
